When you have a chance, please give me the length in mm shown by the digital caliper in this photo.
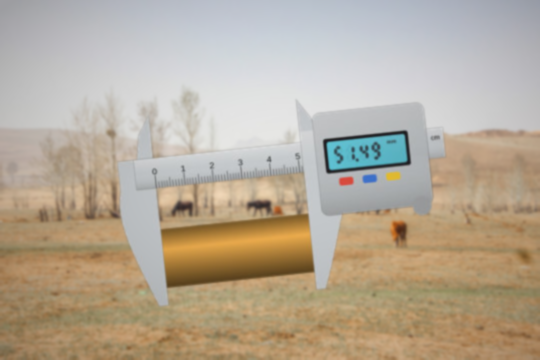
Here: 51.49 mm
